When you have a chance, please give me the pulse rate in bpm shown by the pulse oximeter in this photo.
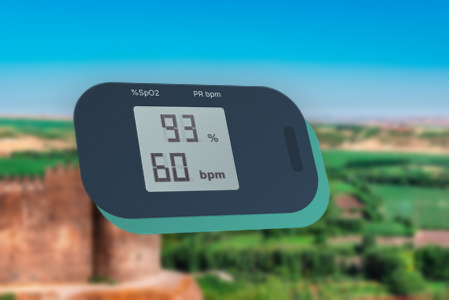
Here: 60 bpm
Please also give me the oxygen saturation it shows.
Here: 93 %
